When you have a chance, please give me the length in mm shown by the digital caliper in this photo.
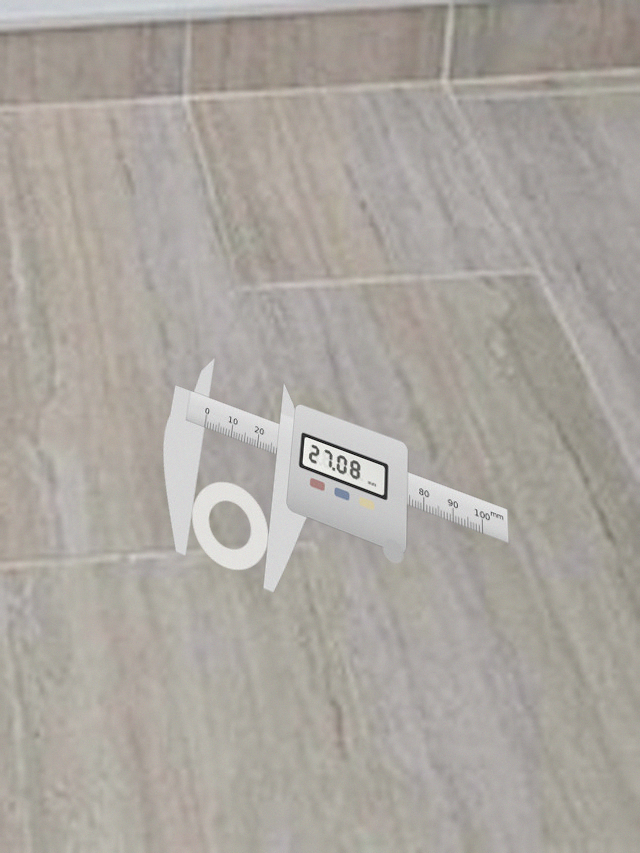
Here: 27.08 mm
